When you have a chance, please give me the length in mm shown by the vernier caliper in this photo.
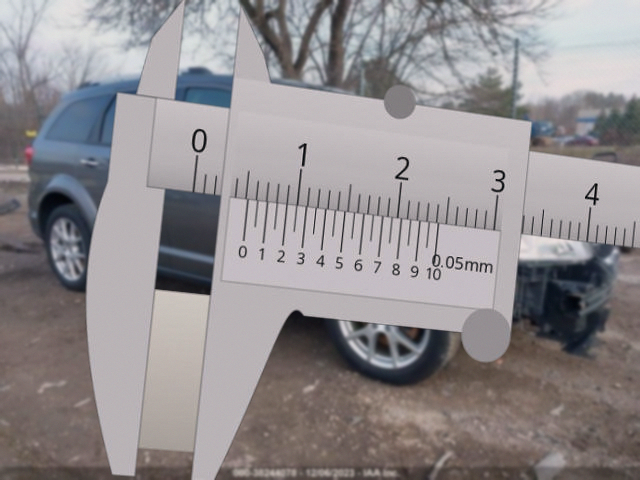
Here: 5.2 mm
